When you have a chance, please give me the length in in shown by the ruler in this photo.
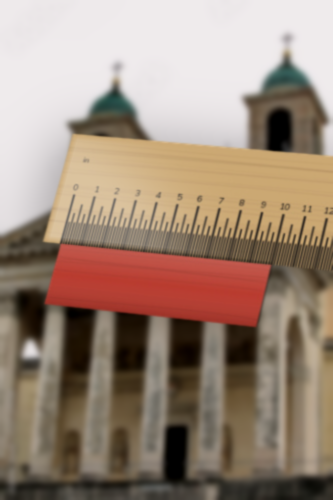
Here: 10 in
